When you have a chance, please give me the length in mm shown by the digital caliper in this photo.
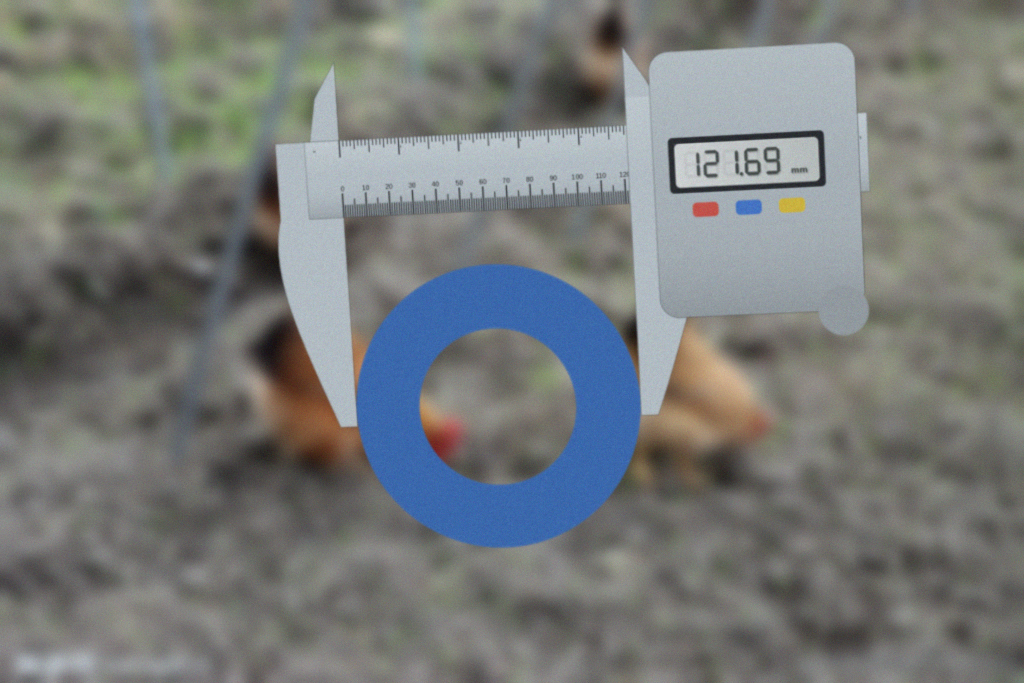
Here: 121.69 mm
